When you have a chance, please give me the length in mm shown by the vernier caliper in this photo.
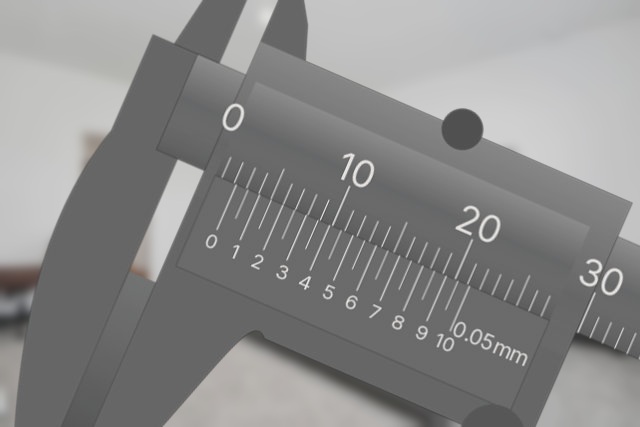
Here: 2.2 mm
